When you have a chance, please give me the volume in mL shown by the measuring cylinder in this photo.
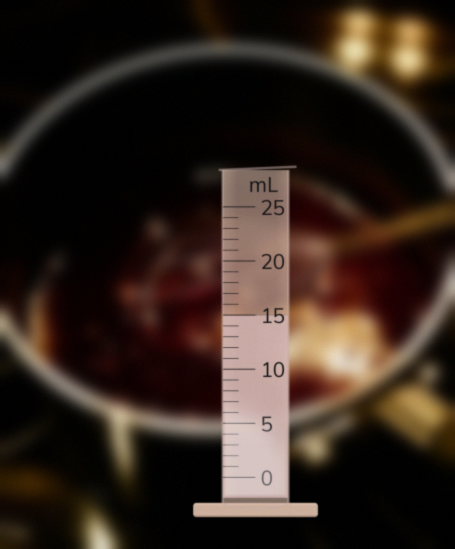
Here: 15 mL
